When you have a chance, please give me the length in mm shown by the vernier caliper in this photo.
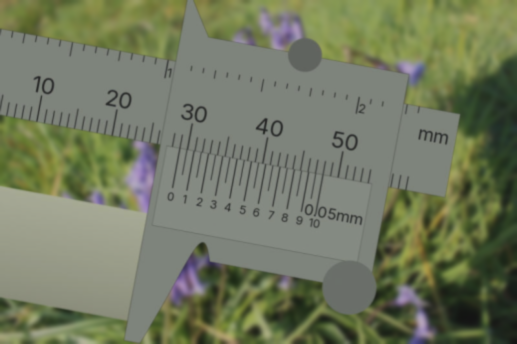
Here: 29.0 mm
